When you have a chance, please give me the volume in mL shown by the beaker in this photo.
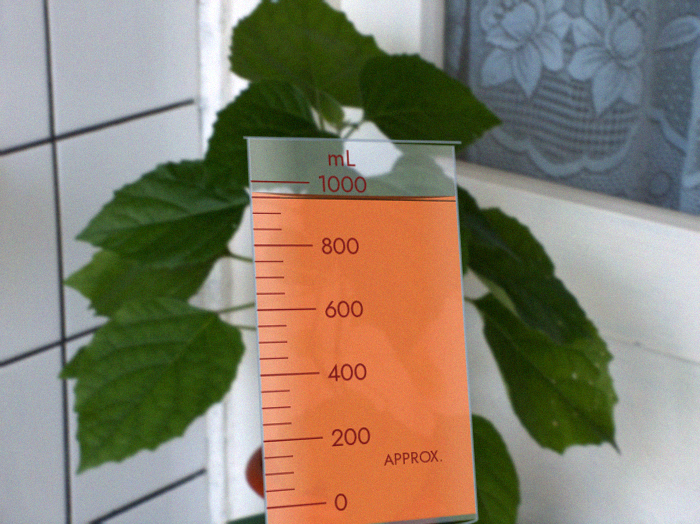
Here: 950 mL
